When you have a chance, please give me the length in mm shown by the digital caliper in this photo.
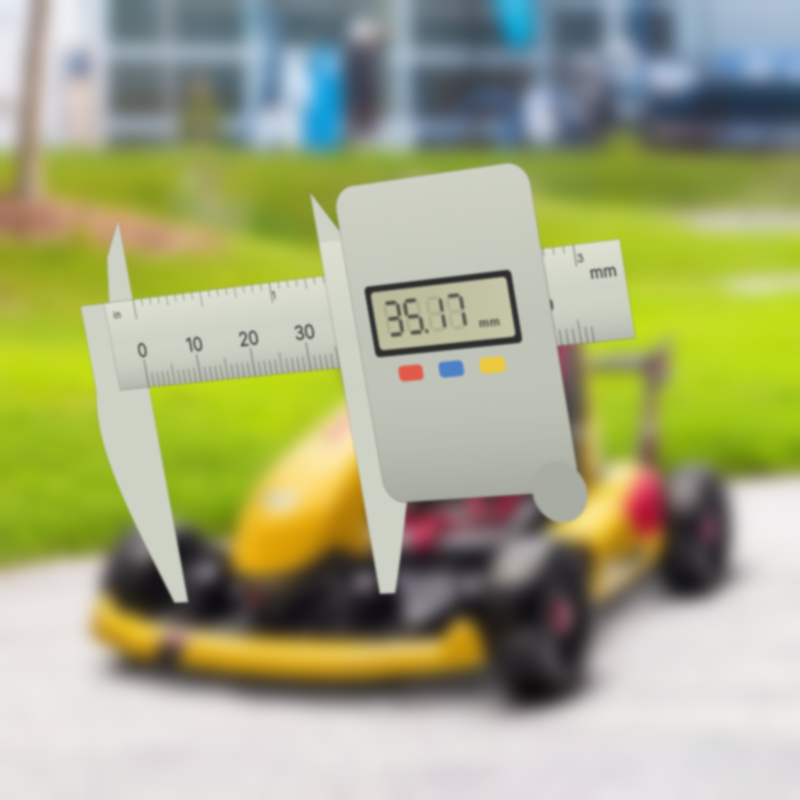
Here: 35.17 mm
